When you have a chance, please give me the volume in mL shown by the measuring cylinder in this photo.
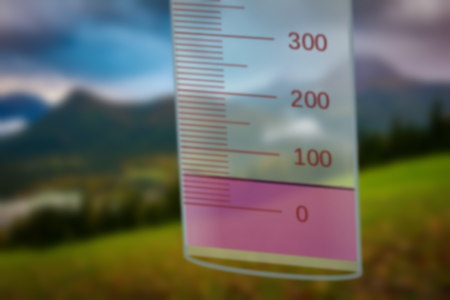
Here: 50 mL
